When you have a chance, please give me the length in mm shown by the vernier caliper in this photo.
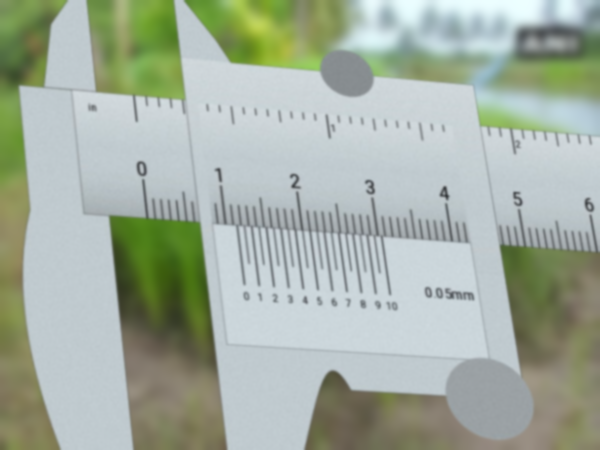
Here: 11.5 mm
